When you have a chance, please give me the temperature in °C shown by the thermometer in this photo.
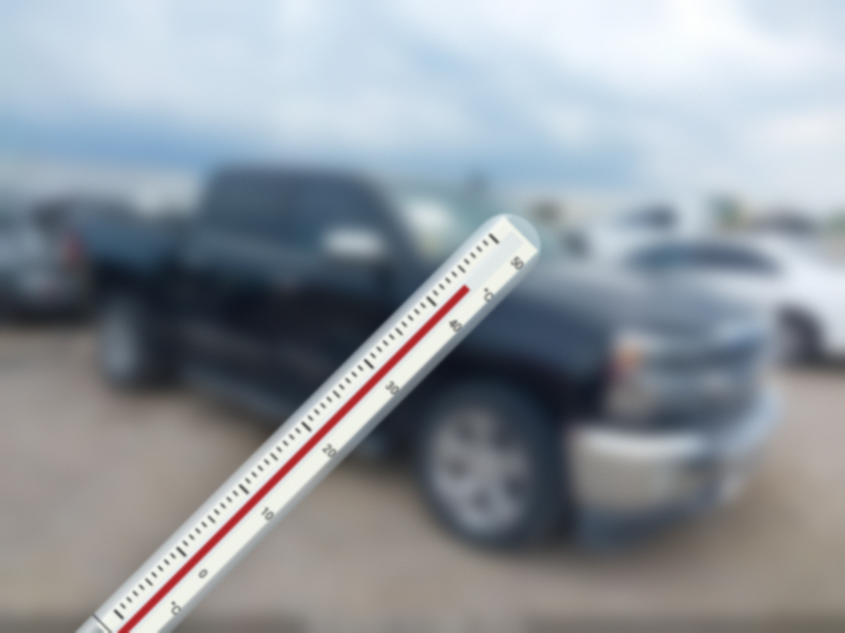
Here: 44 °C
